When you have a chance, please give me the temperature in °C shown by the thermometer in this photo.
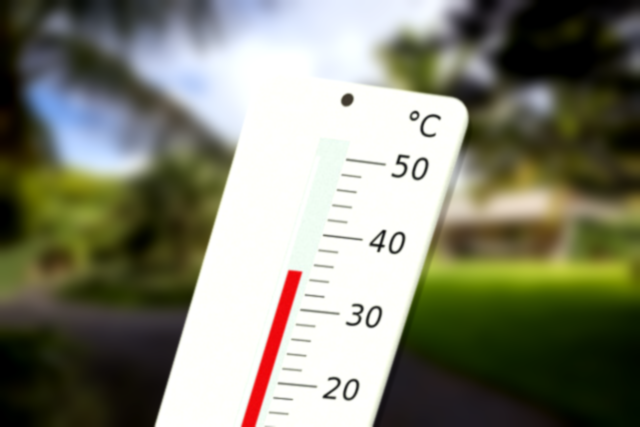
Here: 35 °C
